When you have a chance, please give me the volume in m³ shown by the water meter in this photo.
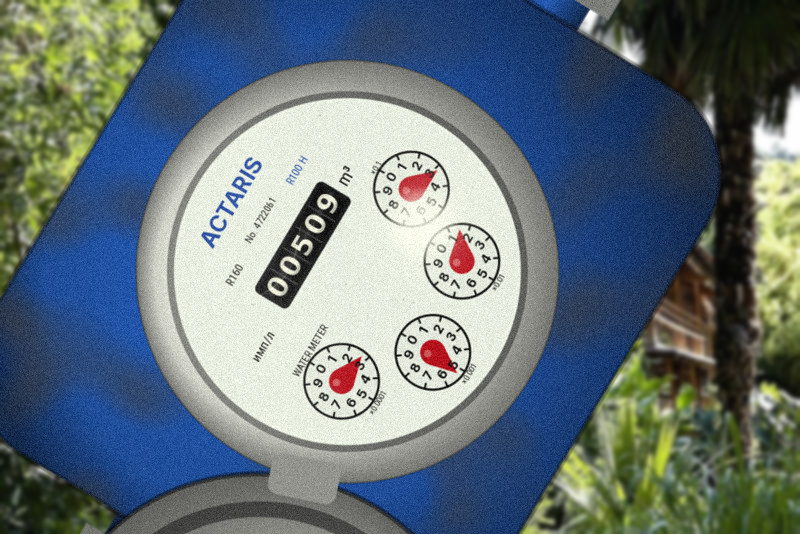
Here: 509.3152 m³
